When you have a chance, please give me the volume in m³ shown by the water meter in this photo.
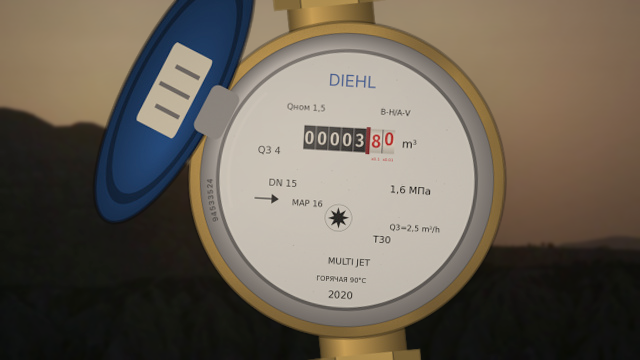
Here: 3.80 m³
